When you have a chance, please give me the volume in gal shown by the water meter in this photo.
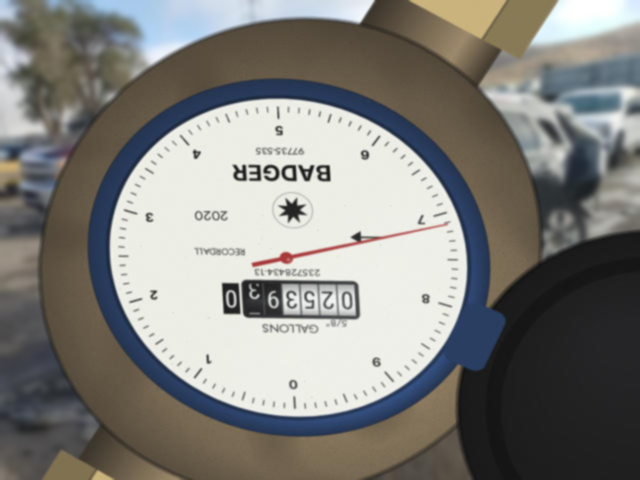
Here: 253927.1 gal
